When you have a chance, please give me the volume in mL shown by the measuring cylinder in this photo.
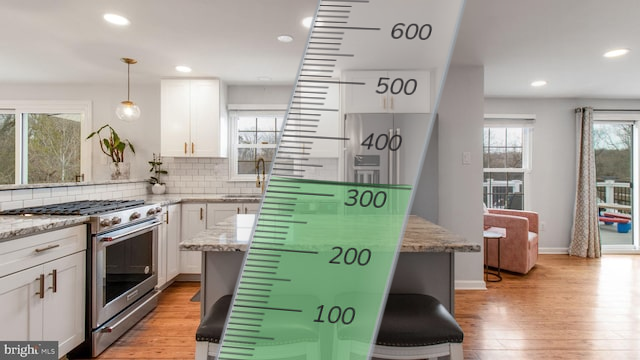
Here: 320 mL
